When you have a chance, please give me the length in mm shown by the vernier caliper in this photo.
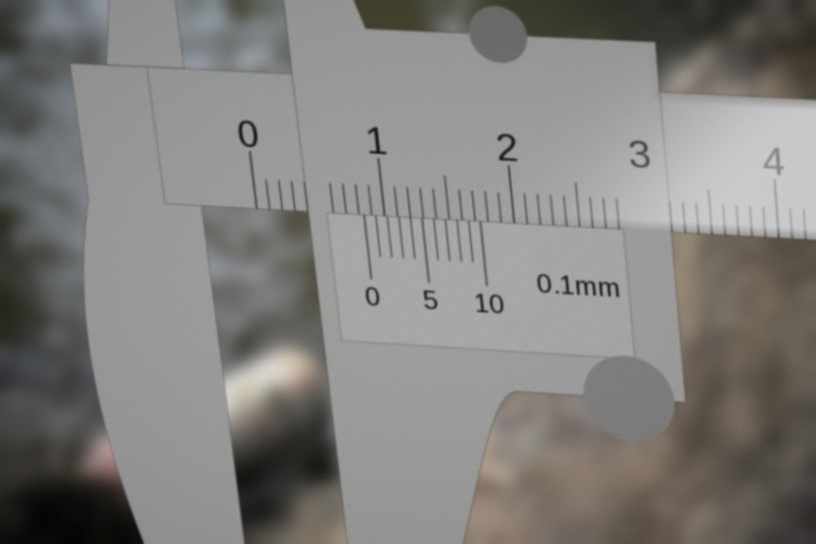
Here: 8.4 mm
